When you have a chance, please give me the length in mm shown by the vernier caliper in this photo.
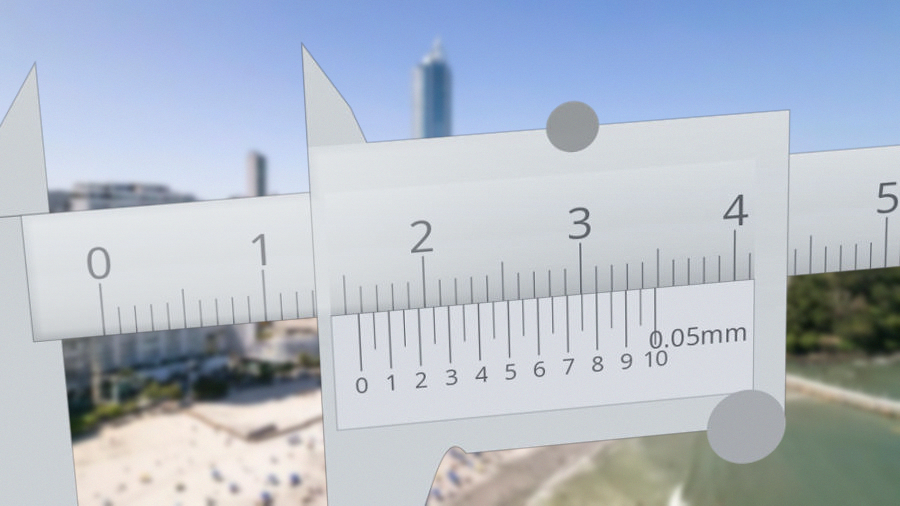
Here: 15.8 mm
